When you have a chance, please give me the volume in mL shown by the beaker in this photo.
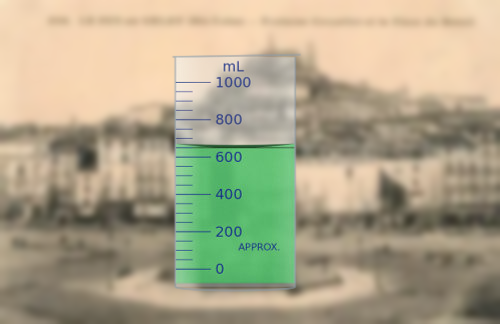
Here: 650 mL
